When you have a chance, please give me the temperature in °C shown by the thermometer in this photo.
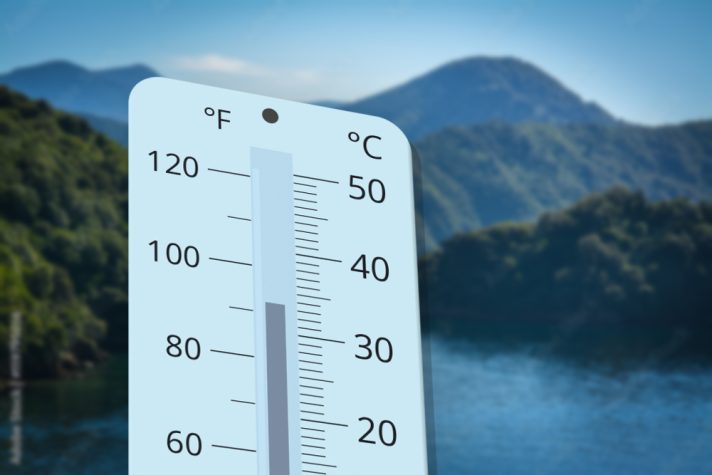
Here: 33.5 °C
